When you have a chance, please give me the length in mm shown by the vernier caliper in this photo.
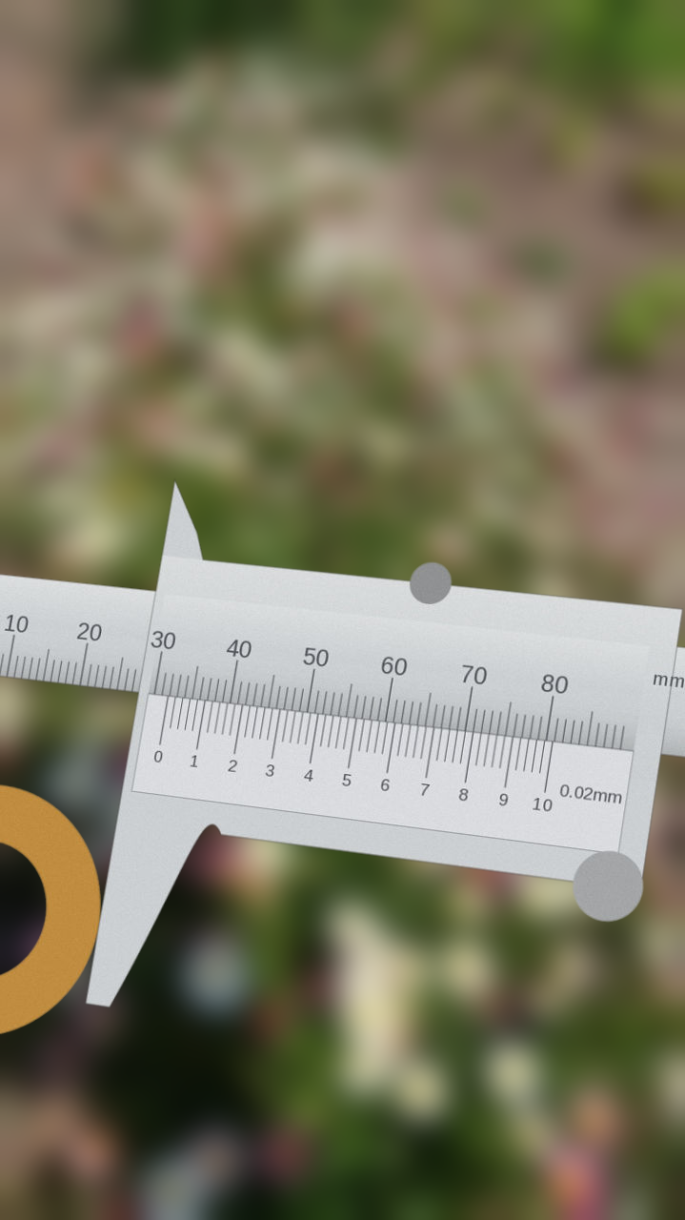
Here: 31.8 mm
